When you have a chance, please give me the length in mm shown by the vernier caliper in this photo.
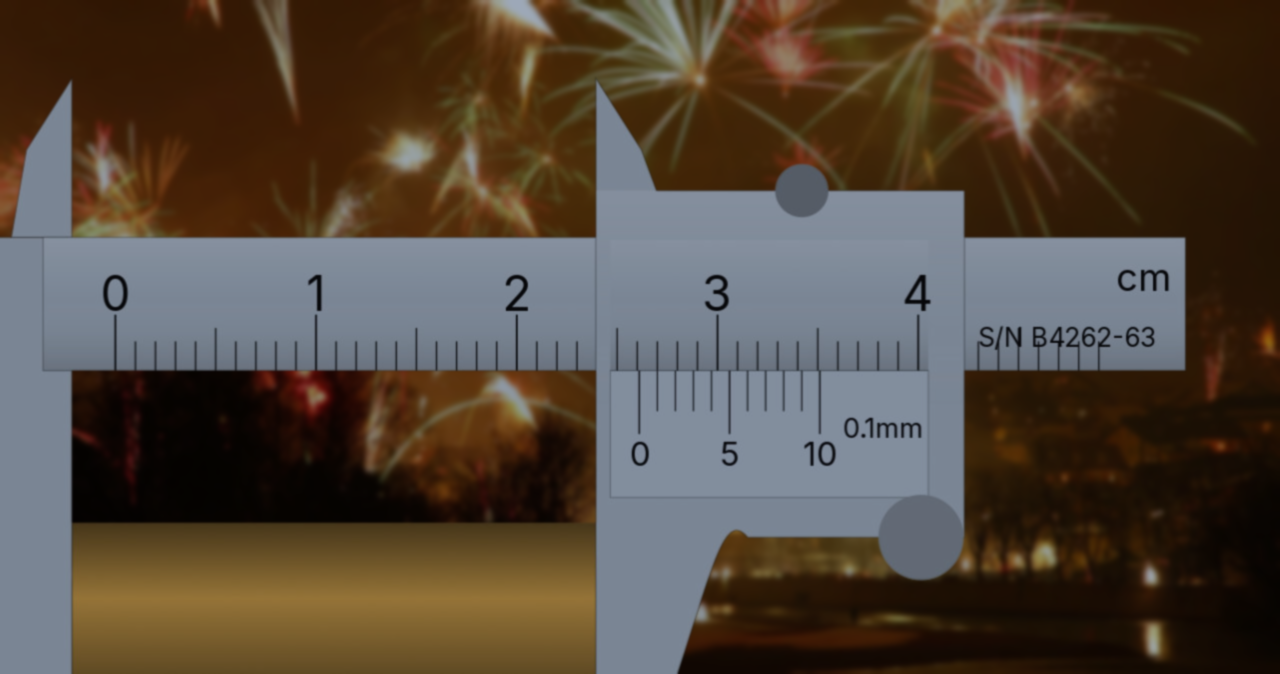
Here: 26.1 mm
